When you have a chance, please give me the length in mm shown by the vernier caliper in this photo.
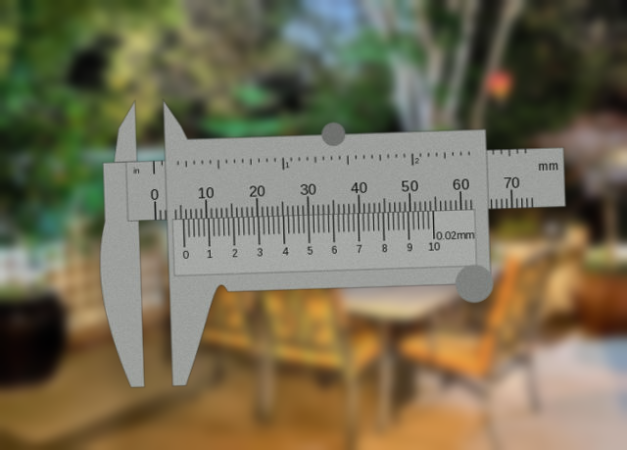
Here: 5.5 mm
